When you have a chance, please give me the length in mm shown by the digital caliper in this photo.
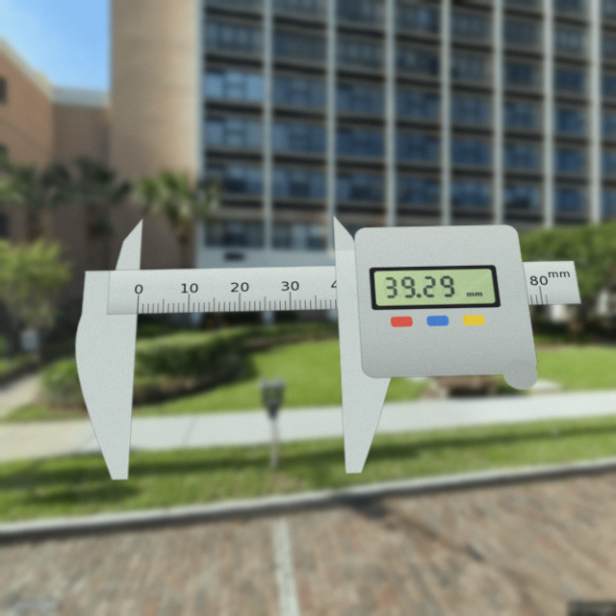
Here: 39.29 mm
